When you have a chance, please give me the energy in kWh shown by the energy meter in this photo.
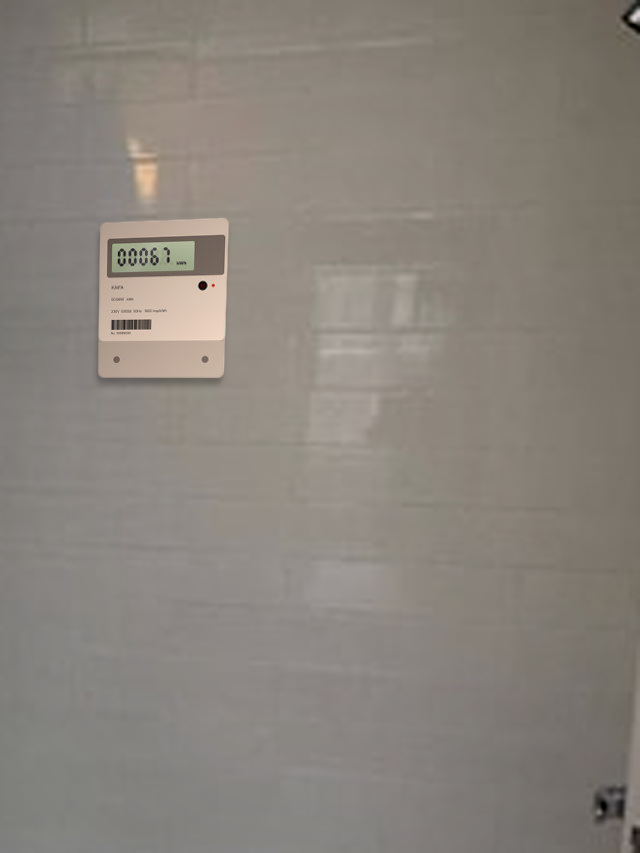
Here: 67 kWh
